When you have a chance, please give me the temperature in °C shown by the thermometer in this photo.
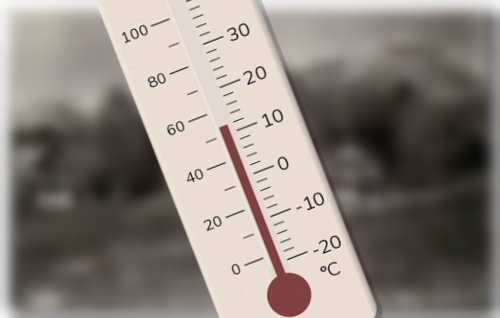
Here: 12 °C
